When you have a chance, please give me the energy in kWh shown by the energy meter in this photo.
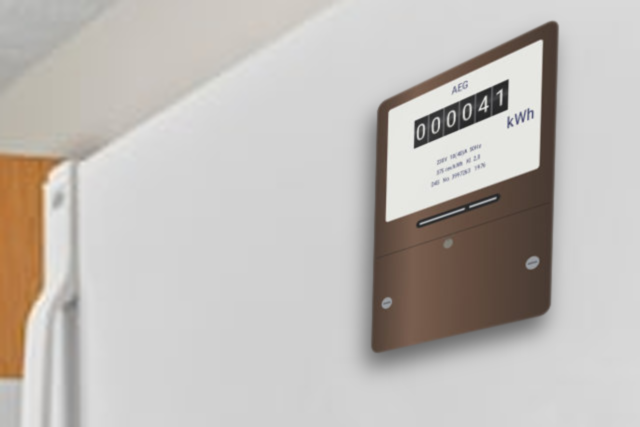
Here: 41 kWh
